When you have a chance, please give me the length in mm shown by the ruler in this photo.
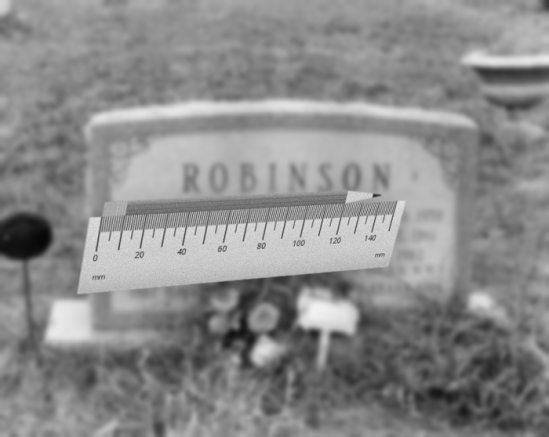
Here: 140 mm
